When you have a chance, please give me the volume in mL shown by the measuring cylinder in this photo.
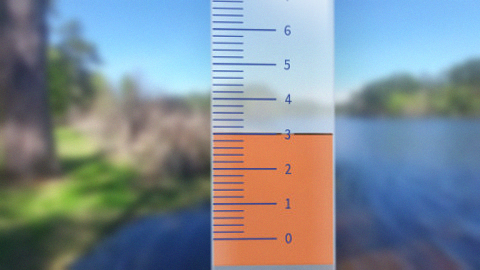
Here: 3 mL
